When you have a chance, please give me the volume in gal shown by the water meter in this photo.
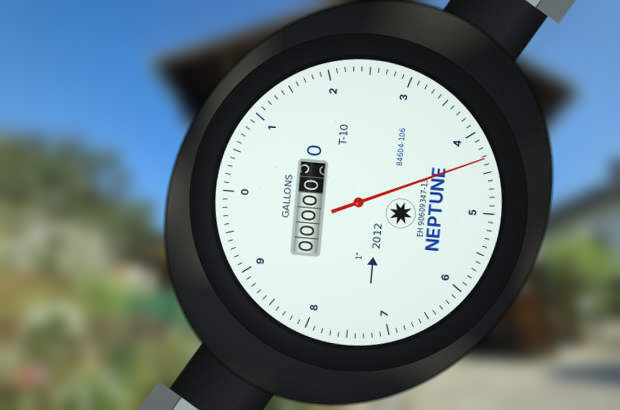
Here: 54.3 gal
